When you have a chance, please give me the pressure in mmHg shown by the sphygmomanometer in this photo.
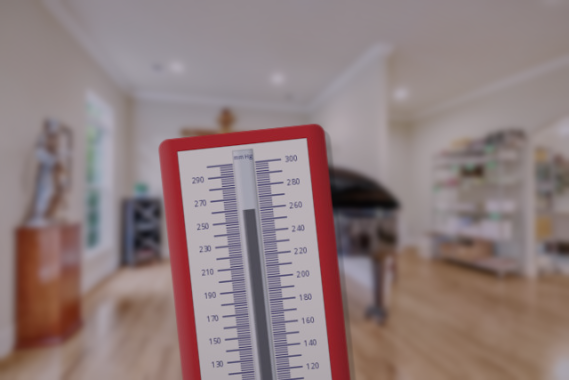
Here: 260 mmHg
